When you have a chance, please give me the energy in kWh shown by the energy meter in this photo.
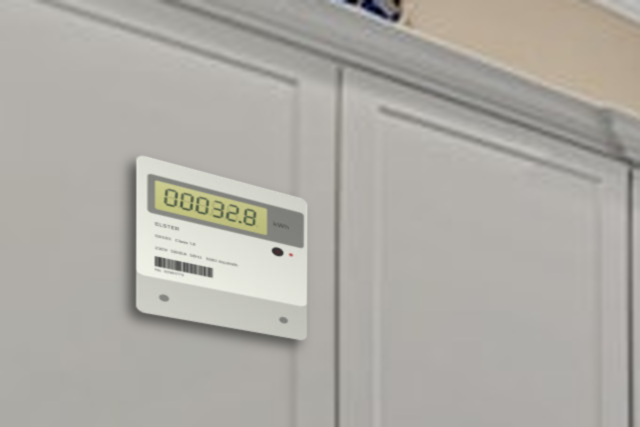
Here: 32.8 kWh
